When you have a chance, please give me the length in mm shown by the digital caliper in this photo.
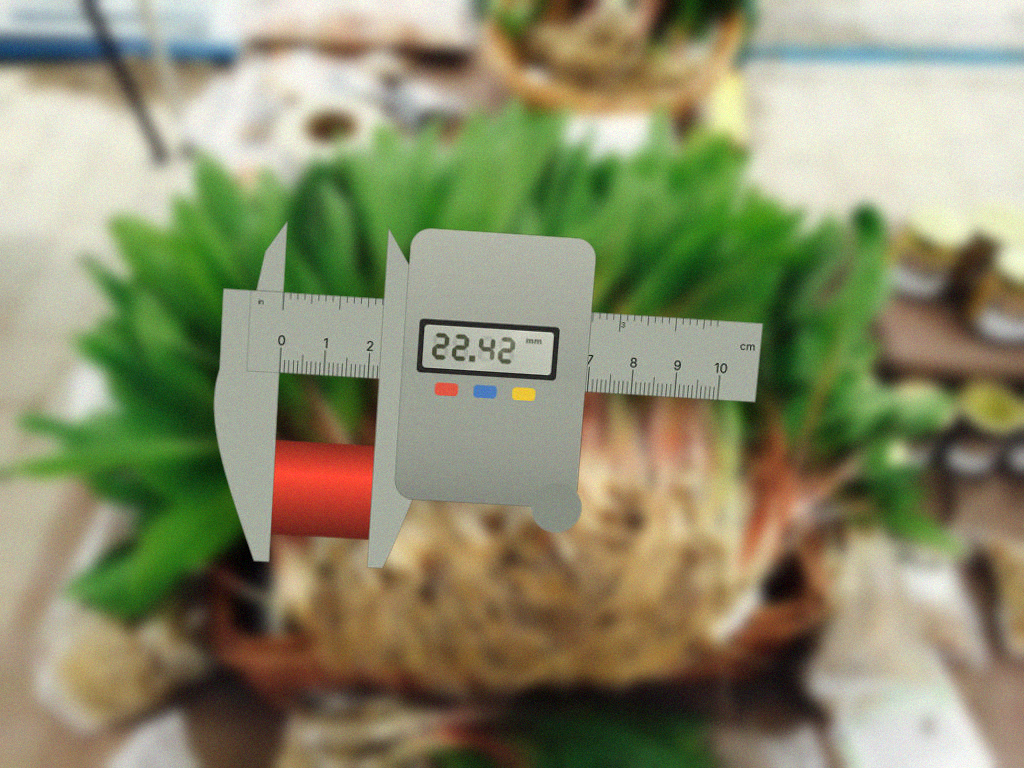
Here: 22.42 mm
